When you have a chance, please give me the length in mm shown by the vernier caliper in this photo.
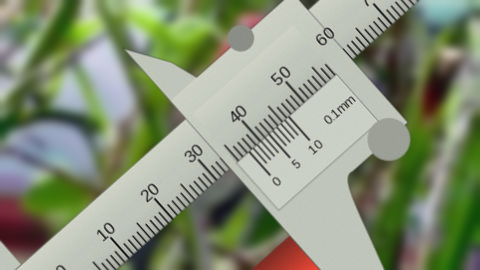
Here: 37.4 mm
